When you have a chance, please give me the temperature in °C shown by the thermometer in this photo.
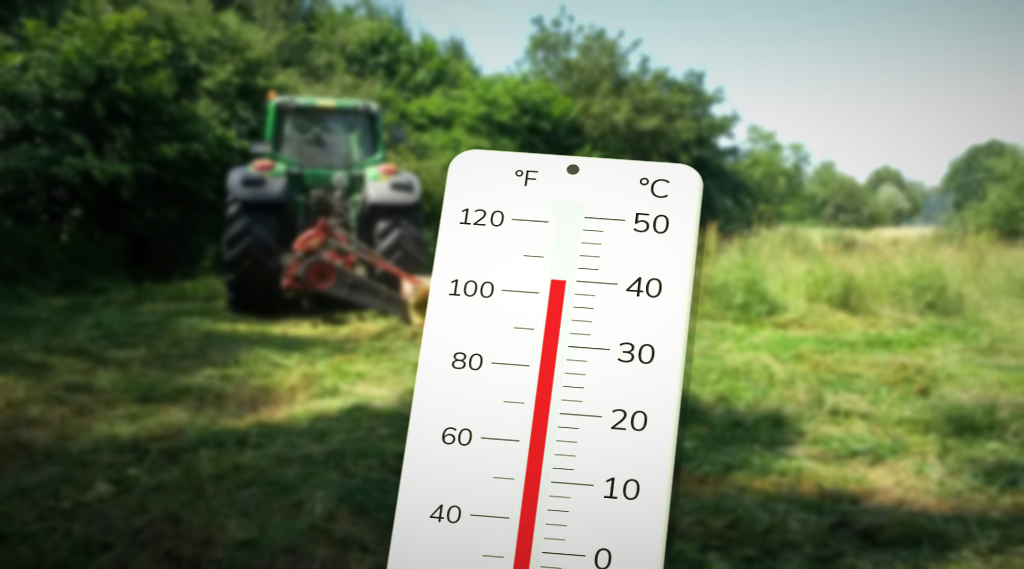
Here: 40 °C
